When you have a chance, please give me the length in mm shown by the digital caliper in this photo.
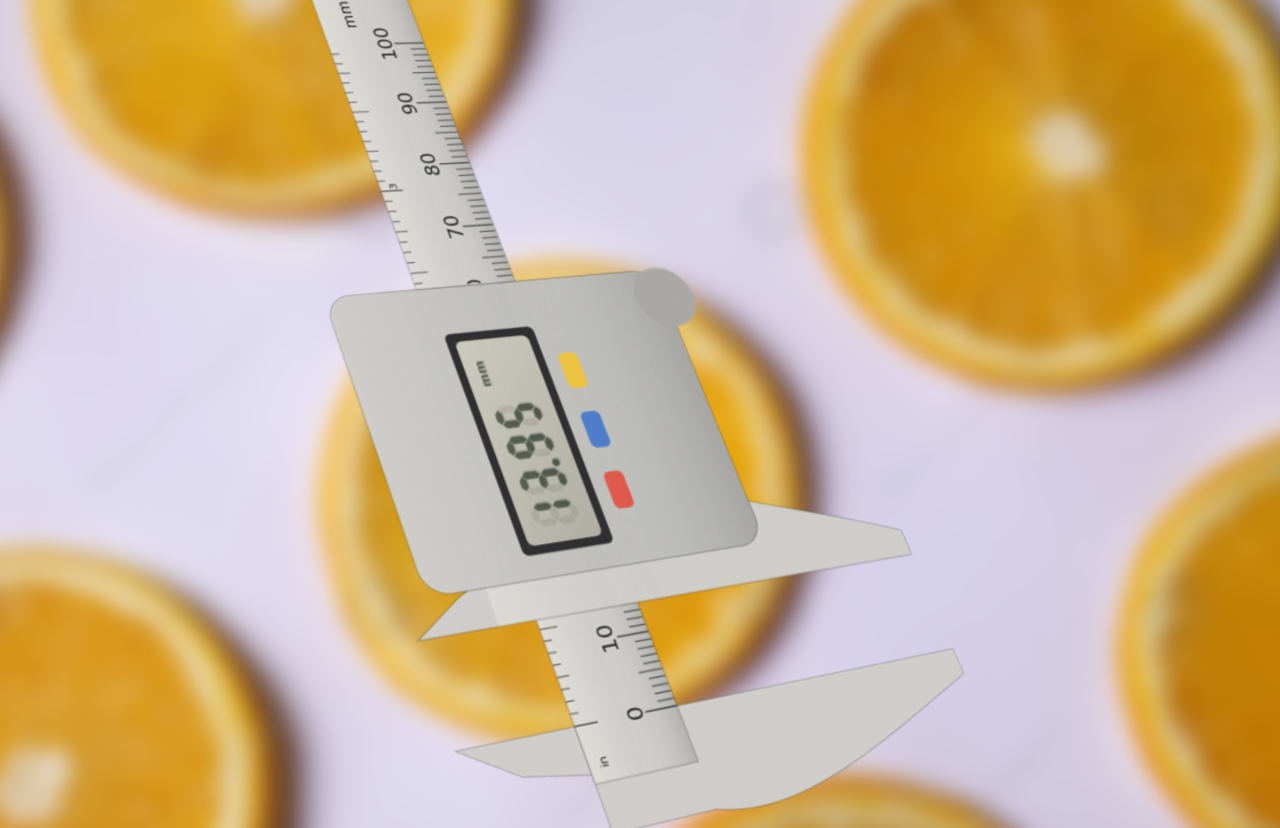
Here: 13.95 mm
